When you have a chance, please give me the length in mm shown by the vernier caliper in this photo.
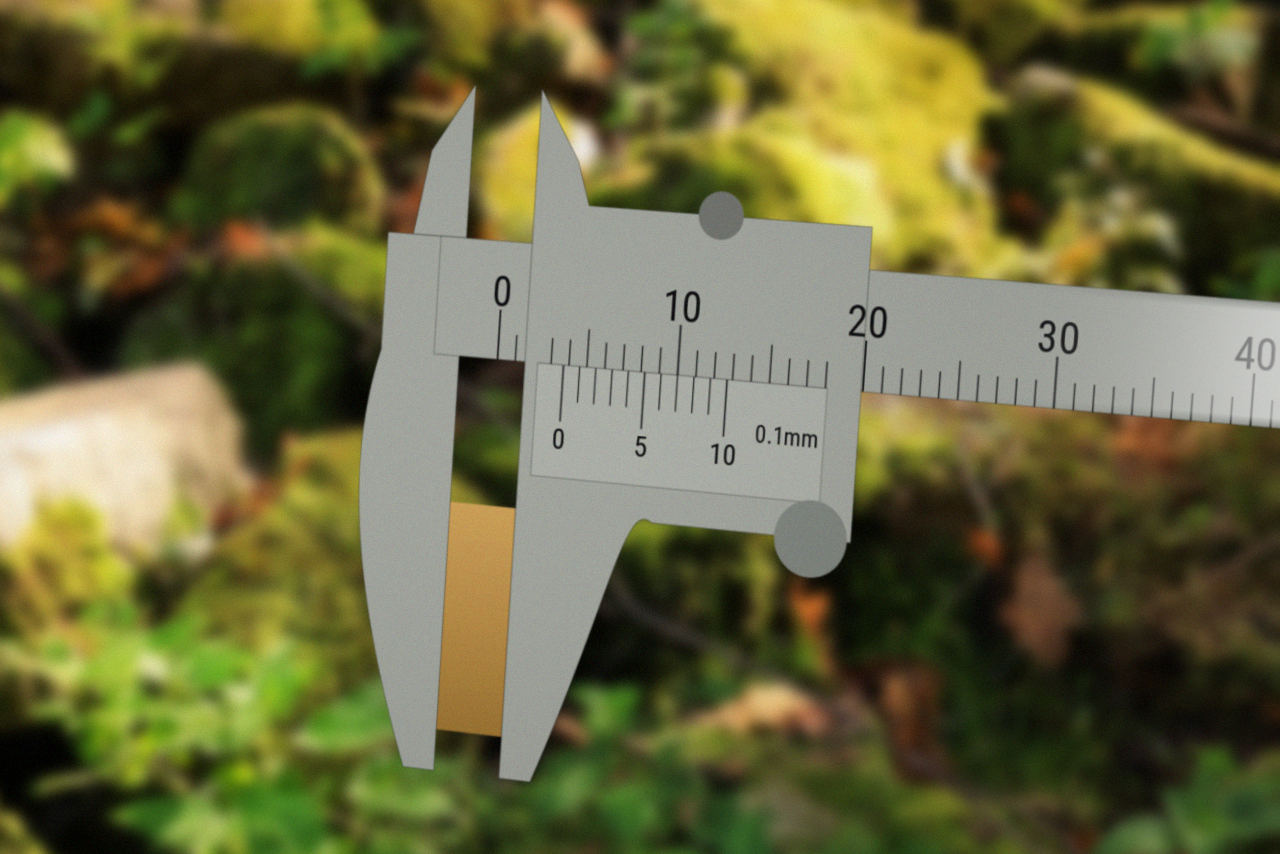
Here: 3.7 mm
